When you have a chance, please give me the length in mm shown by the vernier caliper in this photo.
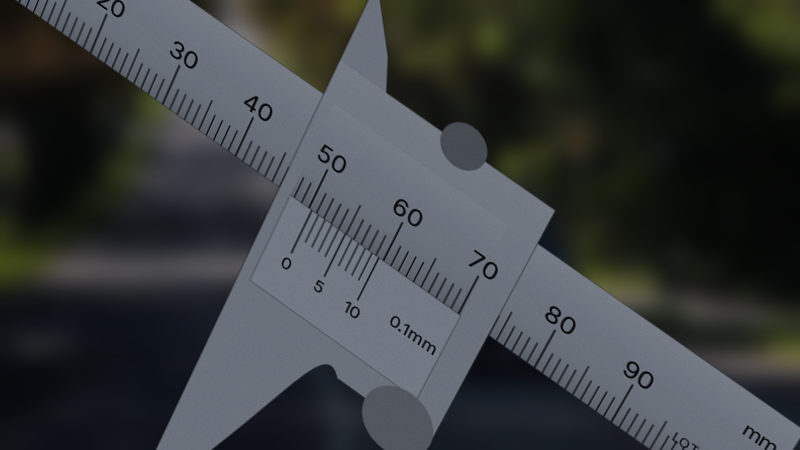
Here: 50.4 mm
